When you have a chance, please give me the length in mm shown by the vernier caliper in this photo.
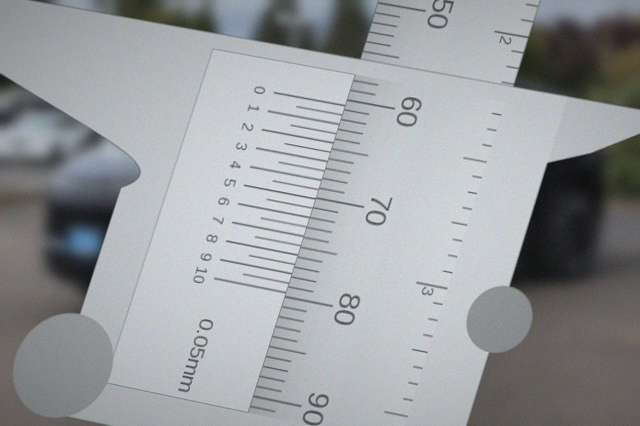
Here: 60.6 mm
